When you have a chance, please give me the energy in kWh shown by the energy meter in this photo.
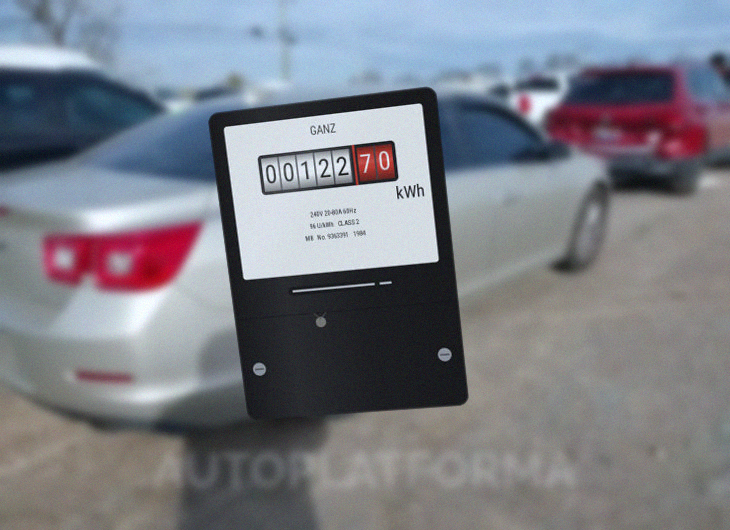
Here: 122.70 kWh
